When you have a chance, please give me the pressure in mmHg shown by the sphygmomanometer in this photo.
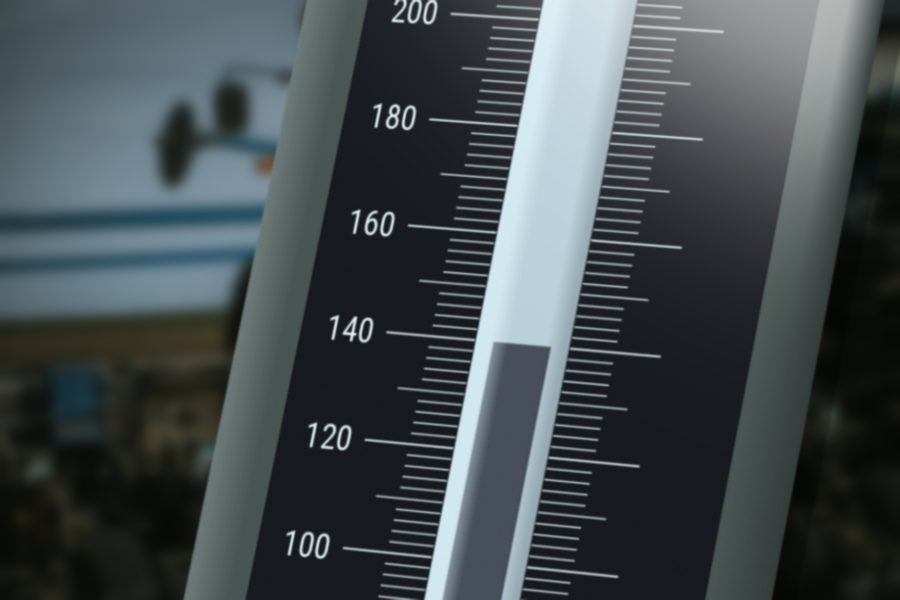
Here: 140 mmHg
